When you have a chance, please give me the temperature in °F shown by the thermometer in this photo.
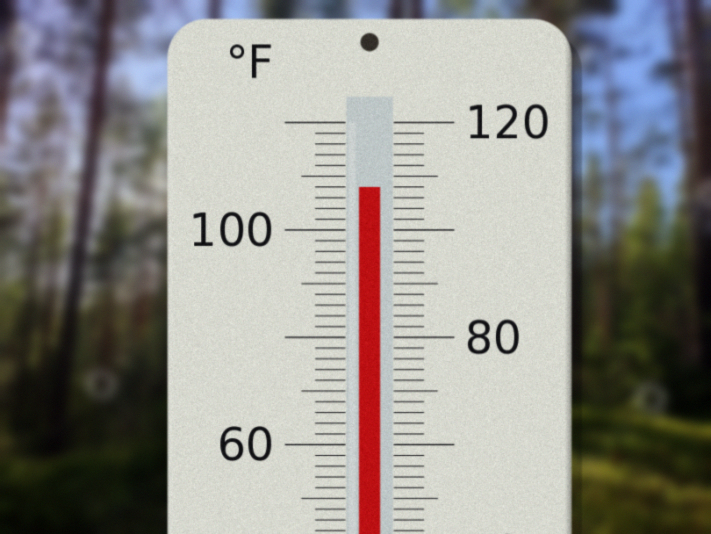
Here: 108 °F
